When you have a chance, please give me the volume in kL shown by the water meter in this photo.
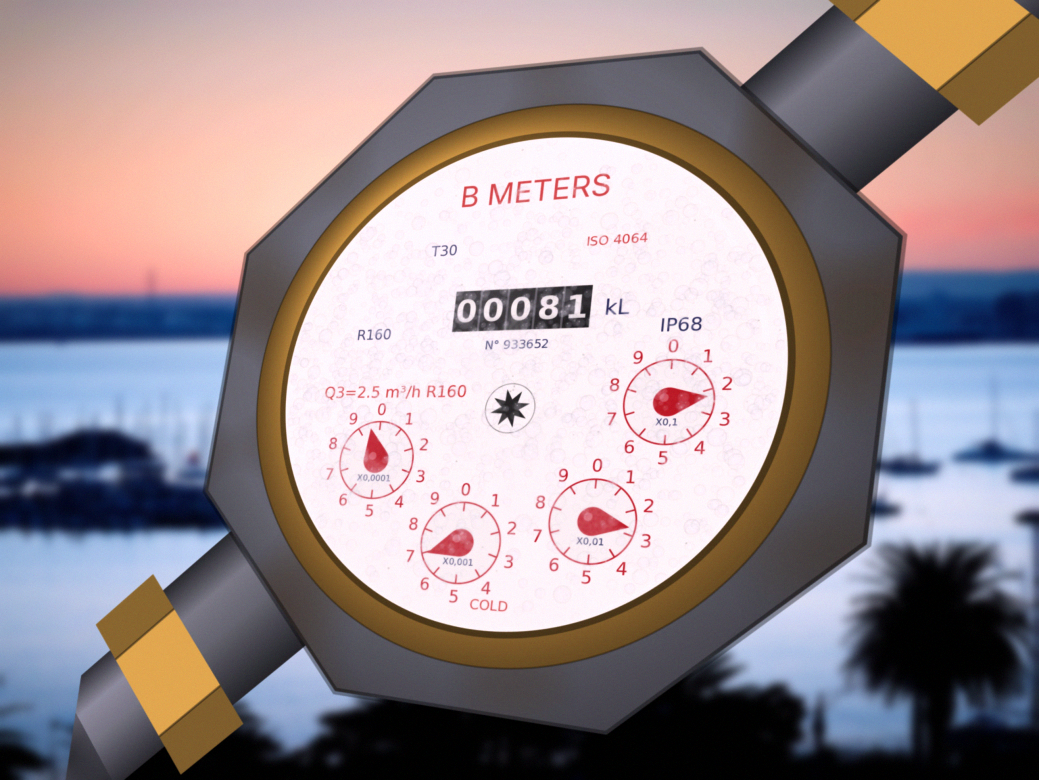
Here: 81.2269 kL
